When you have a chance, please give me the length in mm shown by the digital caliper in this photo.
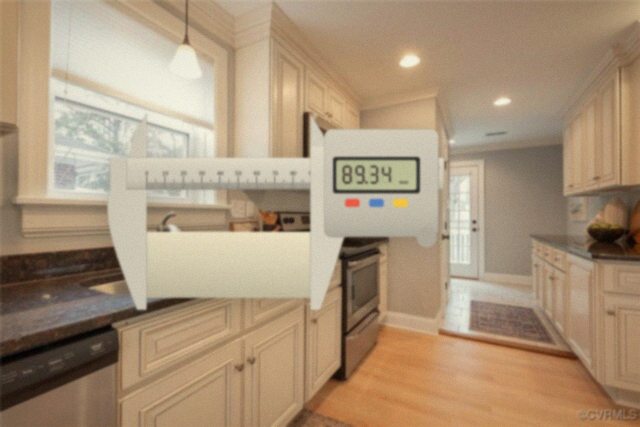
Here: 89.34 mm
